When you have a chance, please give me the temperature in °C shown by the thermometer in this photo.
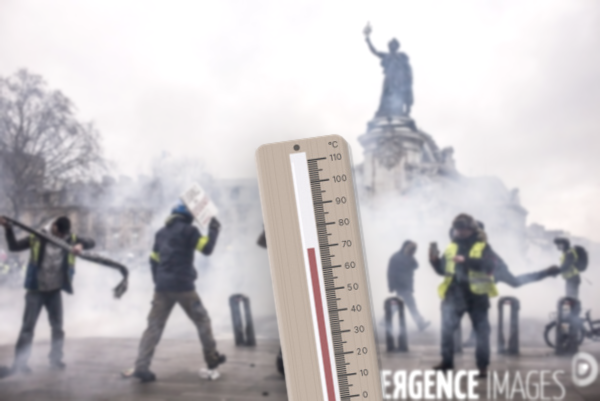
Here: 70 °C
